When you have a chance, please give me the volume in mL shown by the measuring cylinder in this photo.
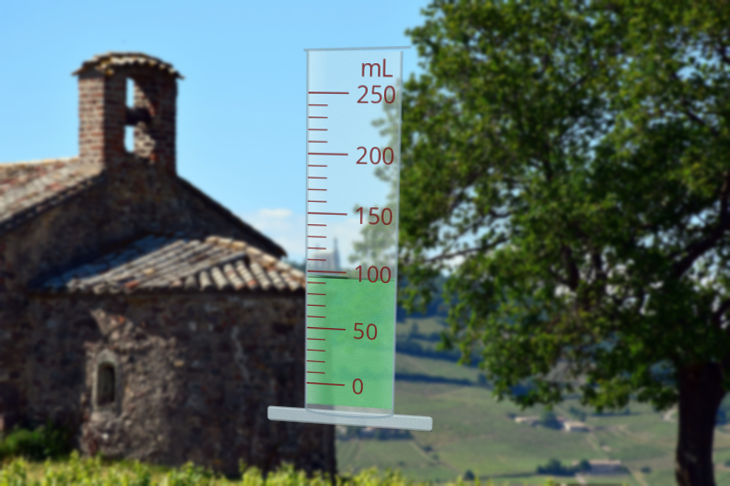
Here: 95 mL
